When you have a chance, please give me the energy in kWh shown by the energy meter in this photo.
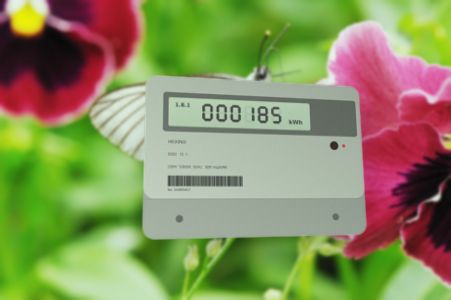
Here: 185 kWh
